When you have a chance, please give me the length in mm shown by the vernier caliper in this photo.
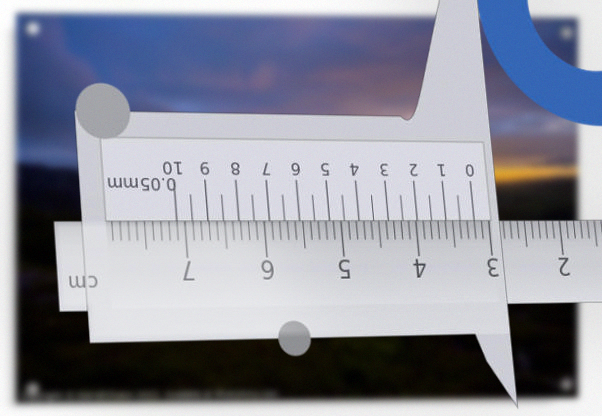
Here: 32.0 mm
